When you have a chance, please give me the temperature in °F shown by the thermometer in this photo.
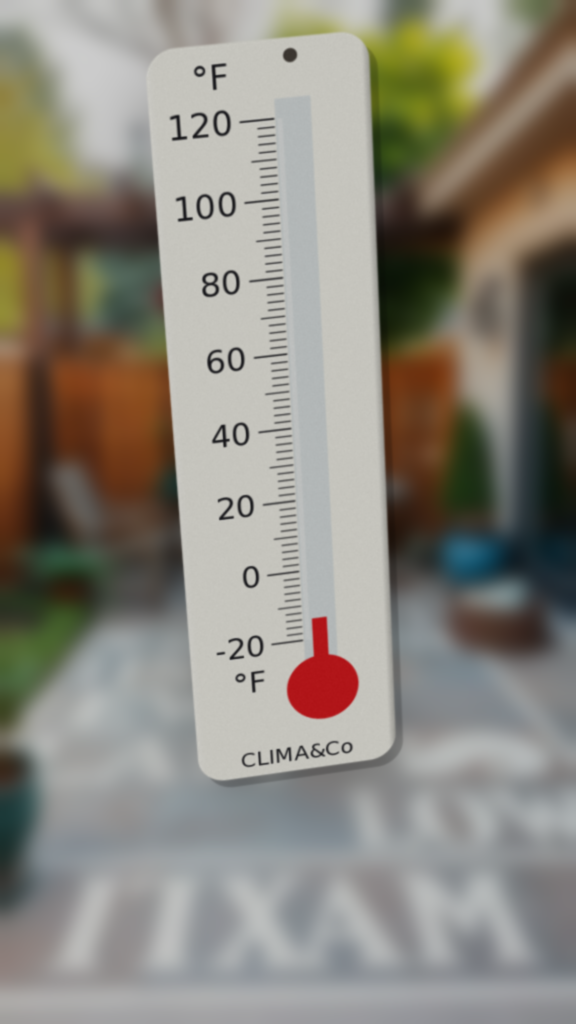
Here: -14 °F
